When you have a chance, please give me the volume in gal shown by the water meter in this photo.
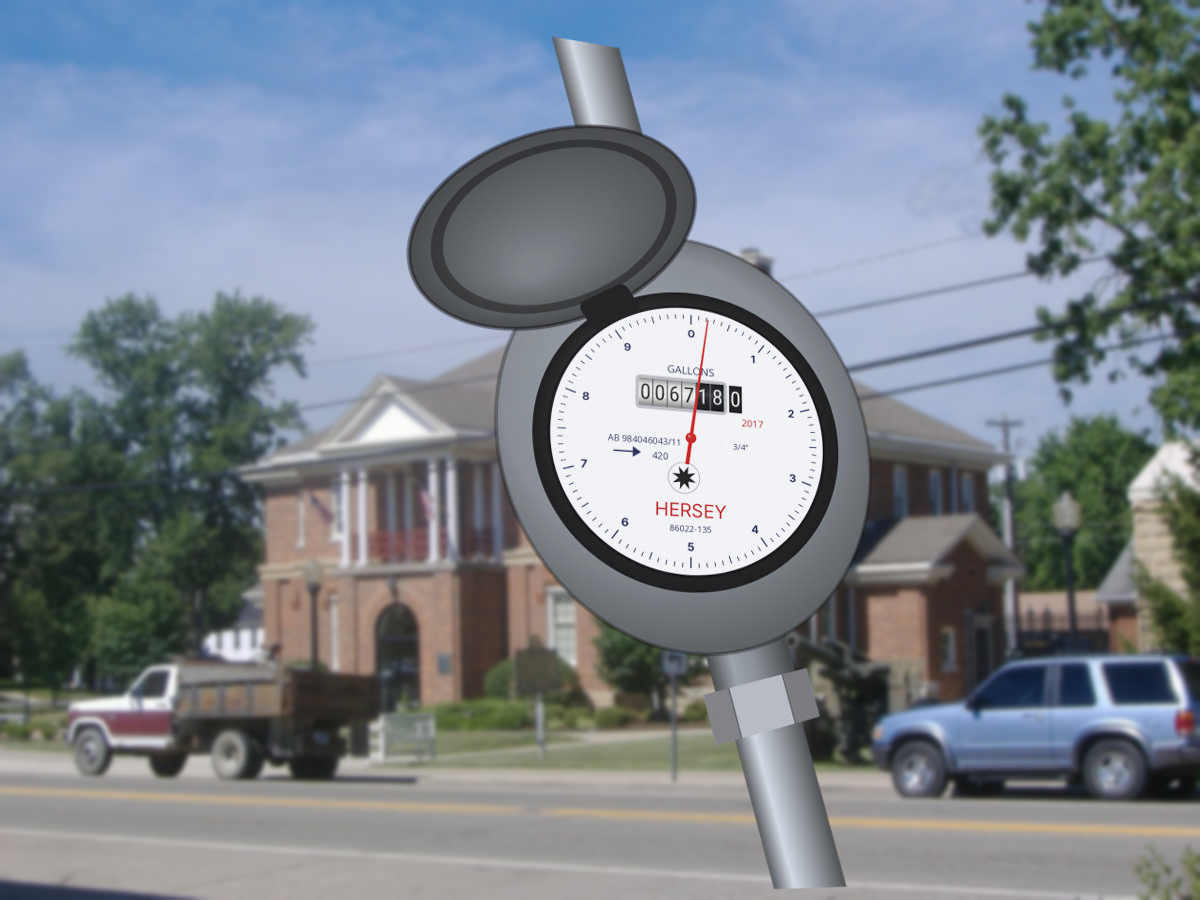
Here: 67180.2 gal
